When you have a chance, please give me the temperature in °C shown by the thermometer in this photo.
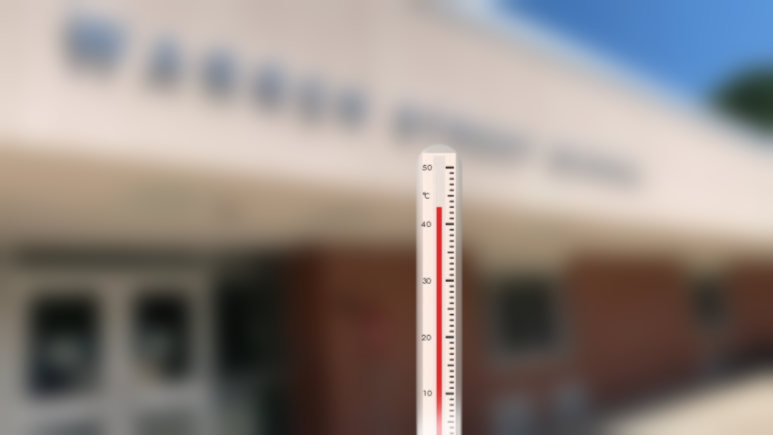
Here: 43 °C
